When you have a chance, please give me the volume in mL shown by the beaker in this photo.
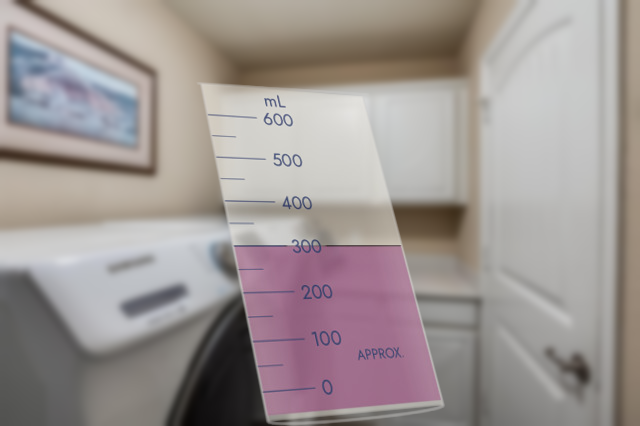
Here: 300 mL
